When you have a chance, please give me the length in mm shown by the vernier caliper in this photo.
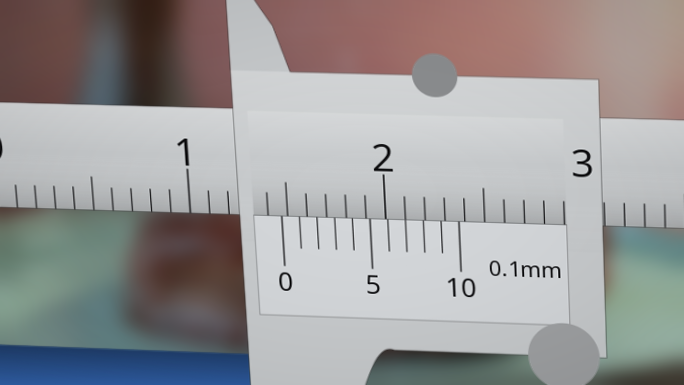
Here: 14.7 mm
